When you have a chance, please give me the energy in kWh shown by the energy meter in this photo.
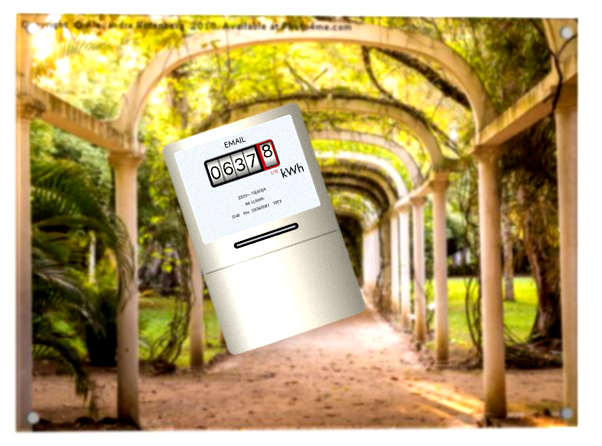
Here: 637.8 kWh
